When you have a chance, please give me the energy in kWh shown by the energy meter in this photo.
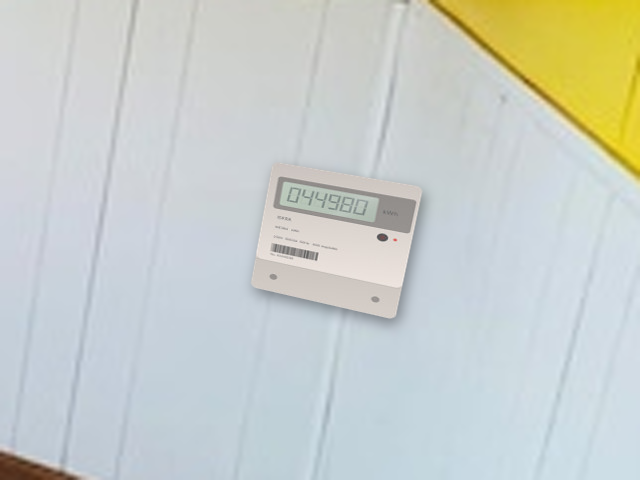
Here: 44980 kWh
